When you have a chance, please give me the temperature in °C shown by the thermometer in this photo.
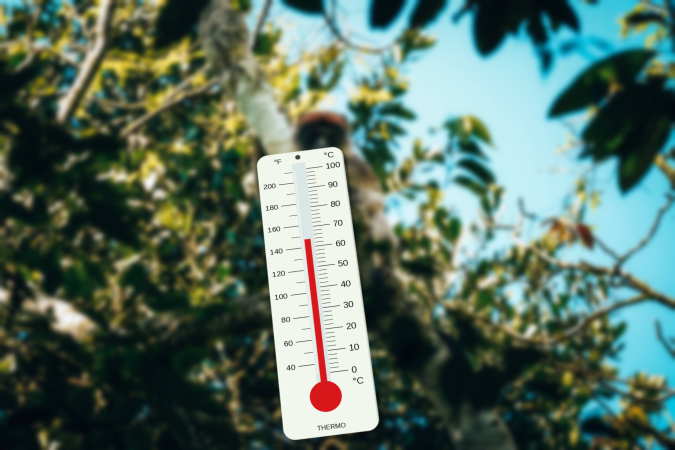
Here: 64 °C
